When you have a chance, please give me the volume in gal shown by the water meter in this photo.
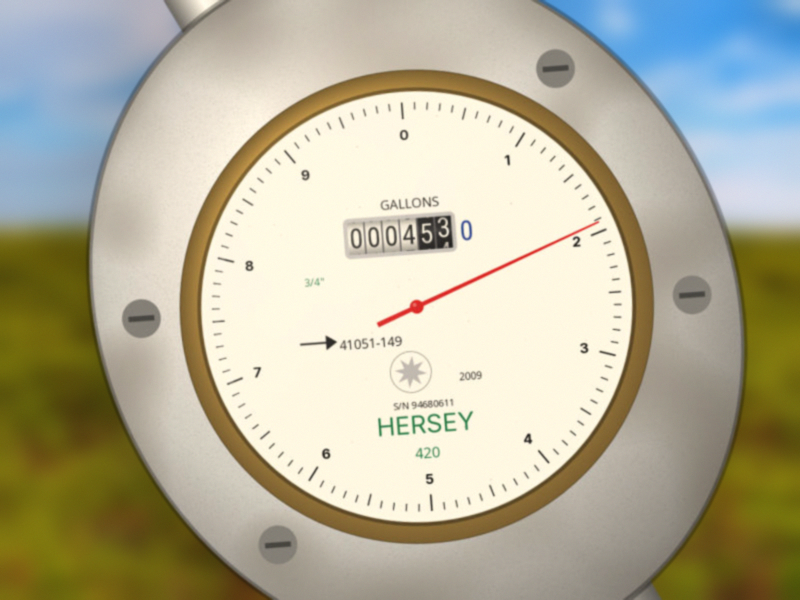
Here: 4531.9 gal
